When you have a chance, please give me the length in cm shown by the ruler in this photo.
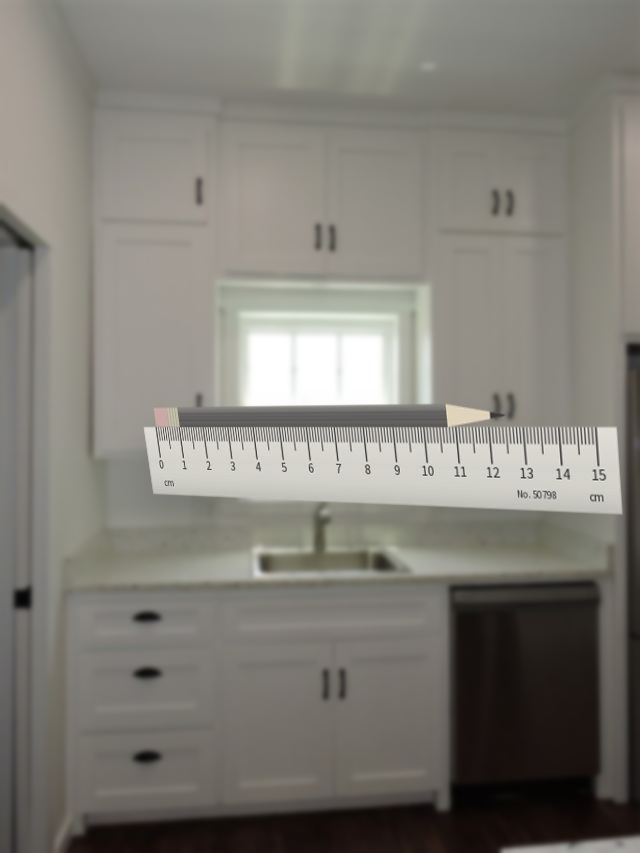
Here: 12.5 cm
